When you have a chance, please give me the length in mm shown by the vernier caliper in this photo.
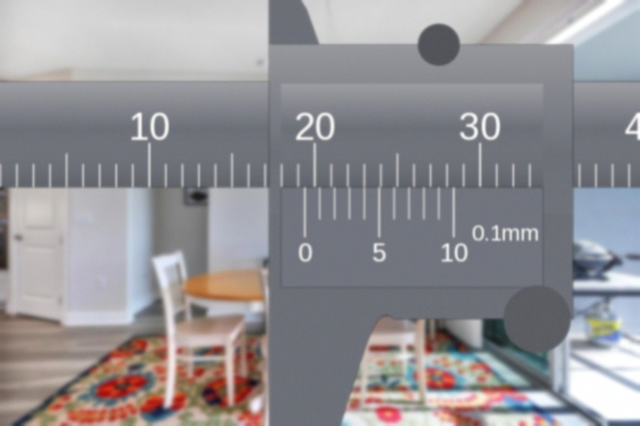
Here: 19.4 mm
